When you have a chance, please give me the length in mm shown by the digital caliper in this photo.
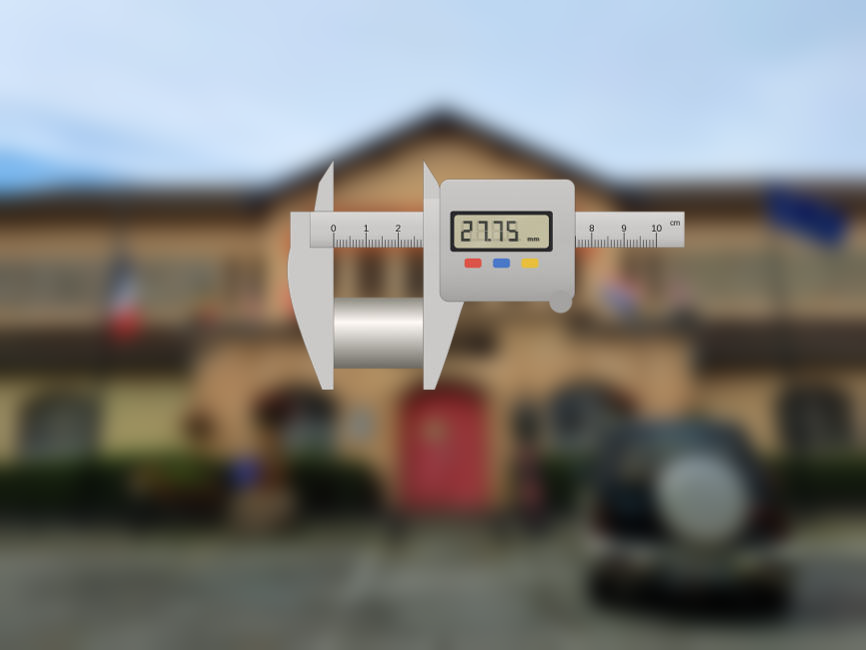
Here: 27.75 mm
